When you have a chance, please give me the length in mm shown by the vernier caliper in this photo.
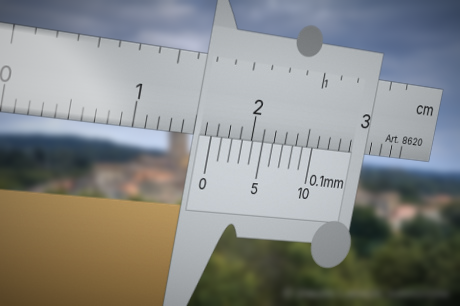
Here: 16.5 mm
